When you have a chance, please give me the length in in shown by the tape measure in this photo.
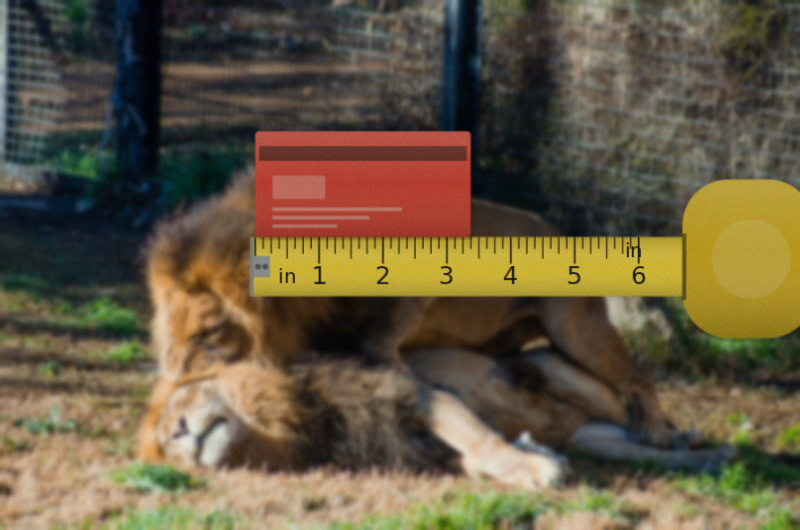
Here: 3.375 in
